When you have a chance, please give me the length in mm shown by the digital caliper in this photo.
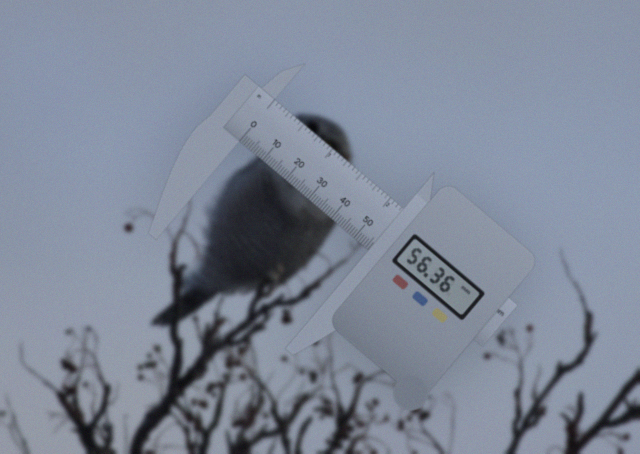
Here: 56.36 mm
